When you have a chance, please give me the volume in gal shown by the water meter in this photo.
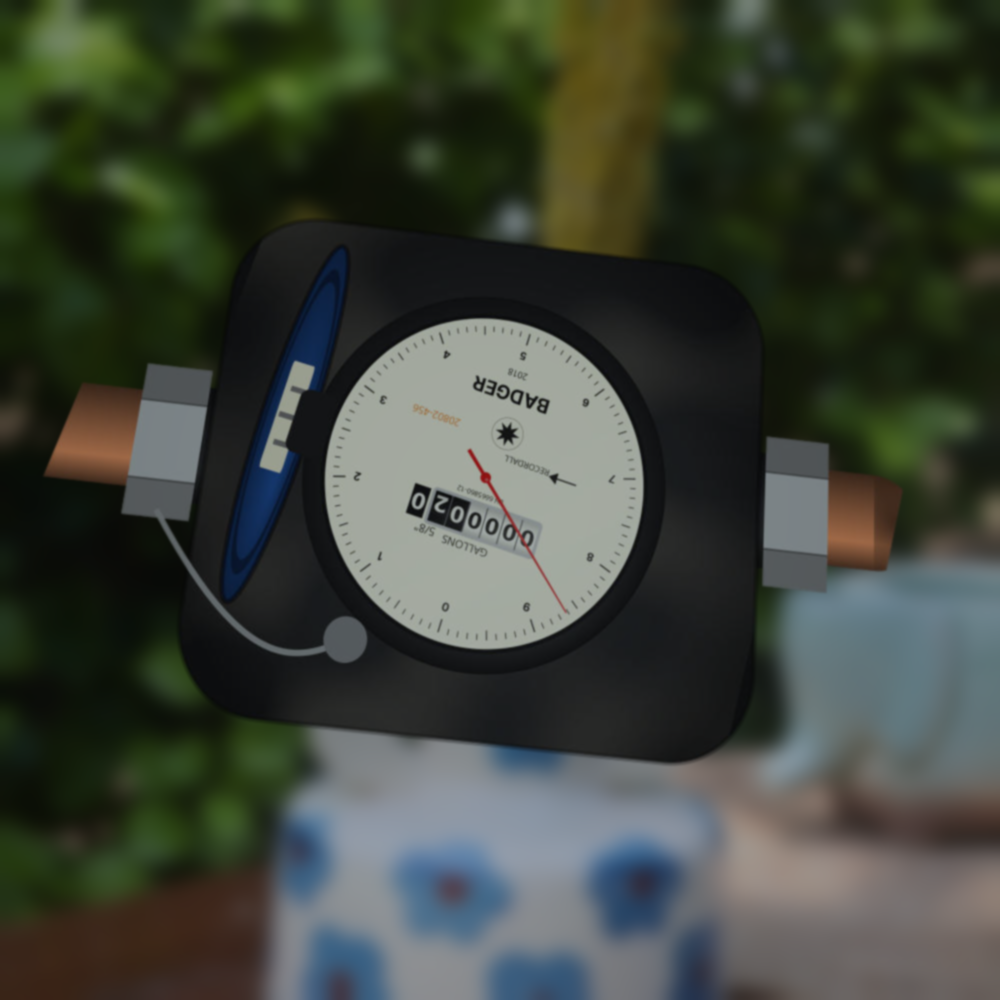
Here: 18.6 gal
